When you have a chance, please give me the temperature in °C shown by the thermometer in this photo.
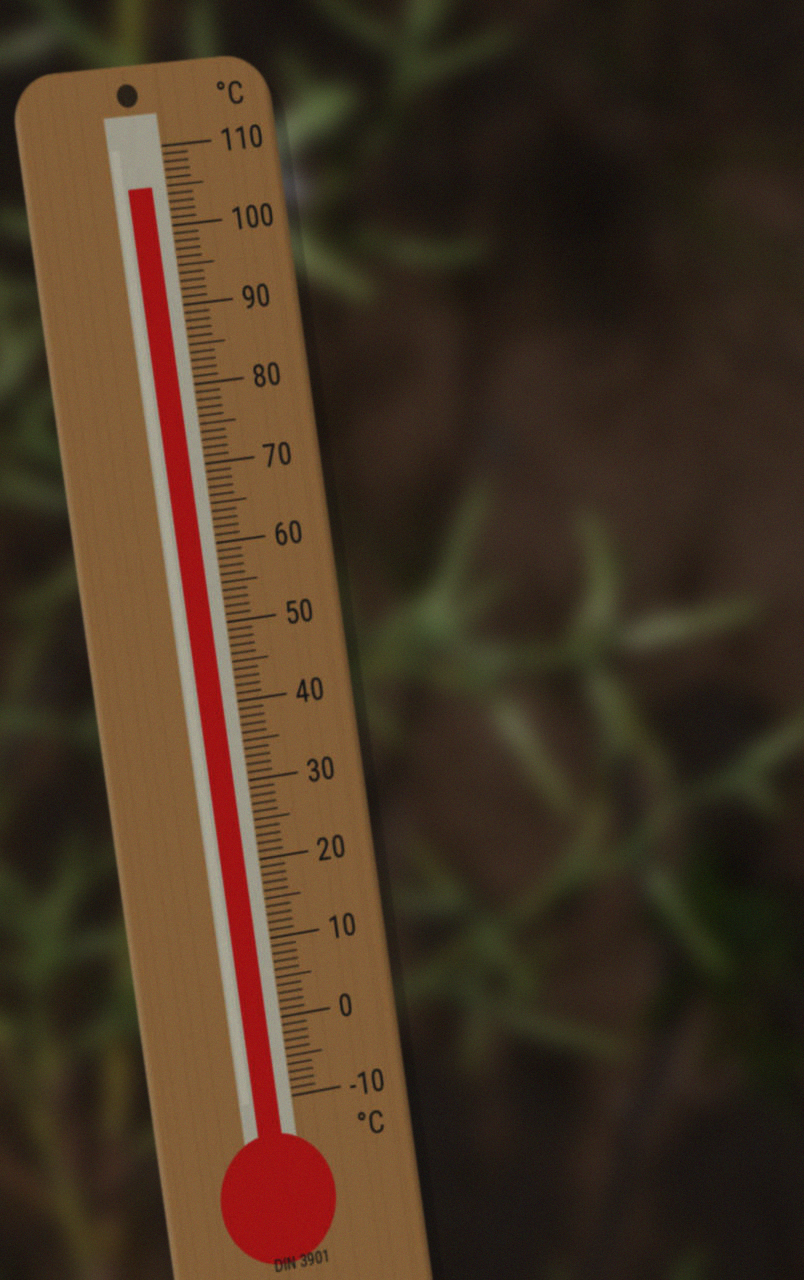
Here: 105 °C
